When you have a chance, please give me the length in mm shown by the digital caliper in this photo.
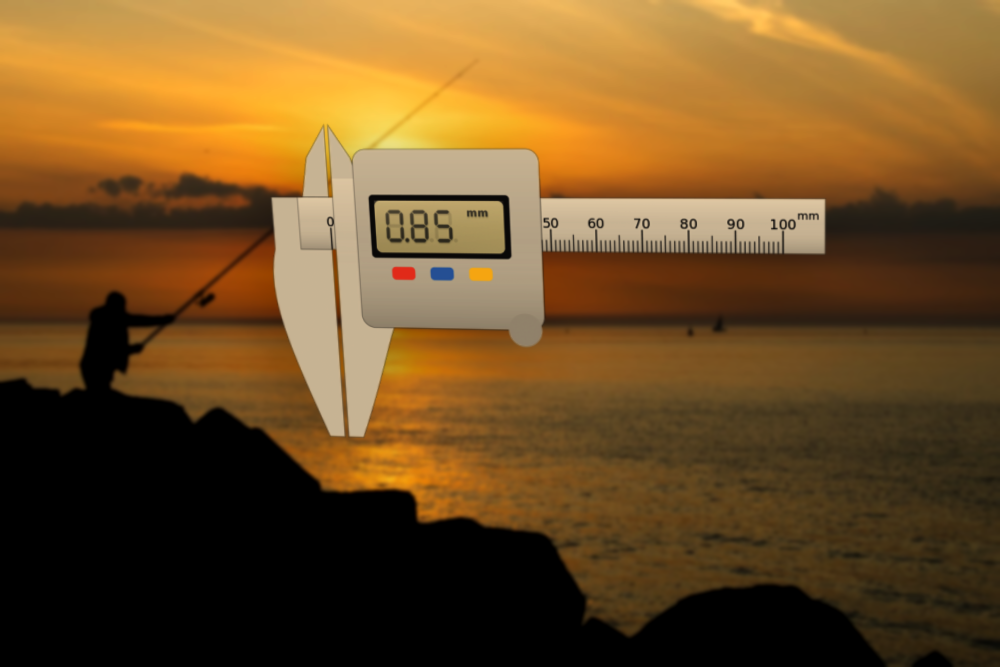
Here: 0.85 mm
